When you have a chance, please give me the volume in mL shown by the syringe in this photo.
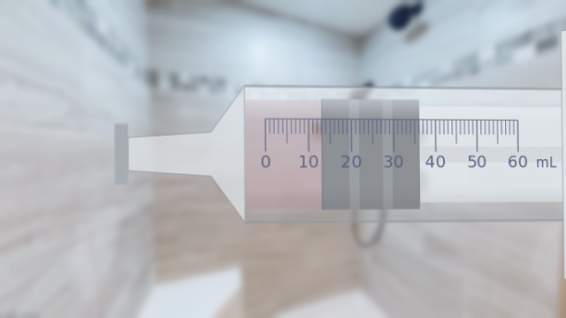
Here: 13 mL
